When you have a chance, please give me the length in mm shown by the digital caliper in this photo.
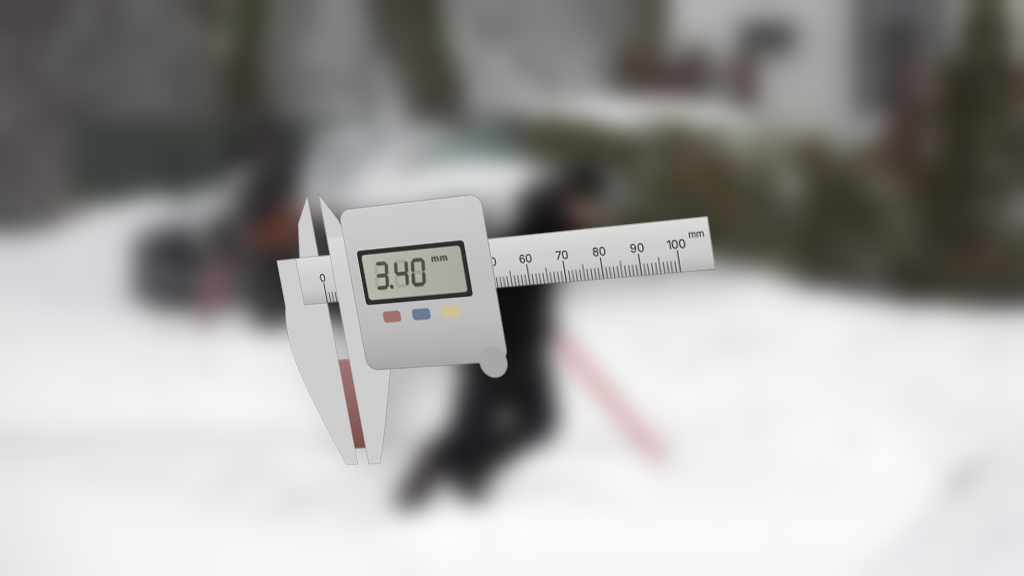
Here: 3.40 mm
